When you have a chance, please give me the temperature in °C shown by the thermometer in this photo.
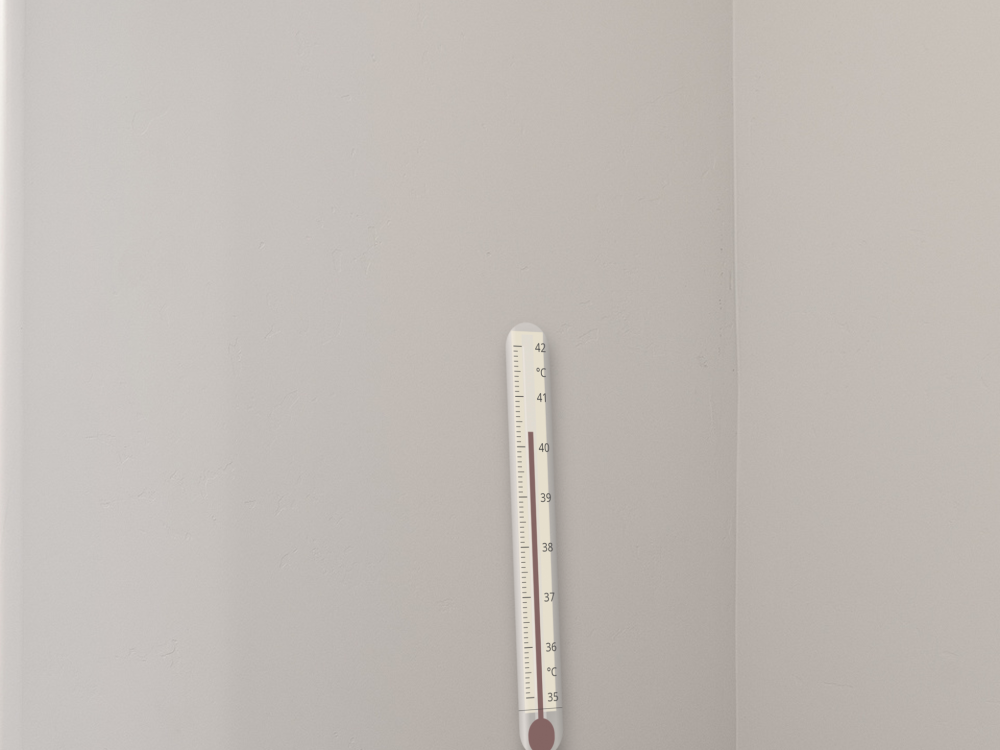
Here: 40.3 °C
